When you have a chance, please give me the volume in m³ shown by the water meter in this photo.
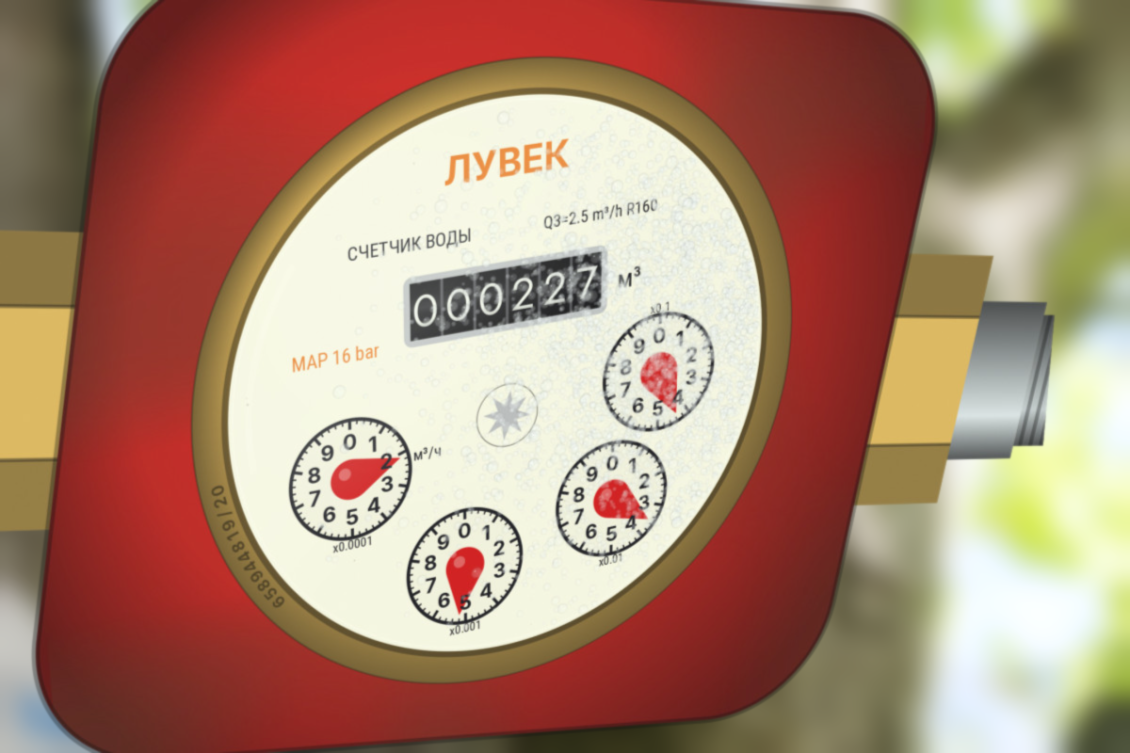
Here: 227.4352 m³
